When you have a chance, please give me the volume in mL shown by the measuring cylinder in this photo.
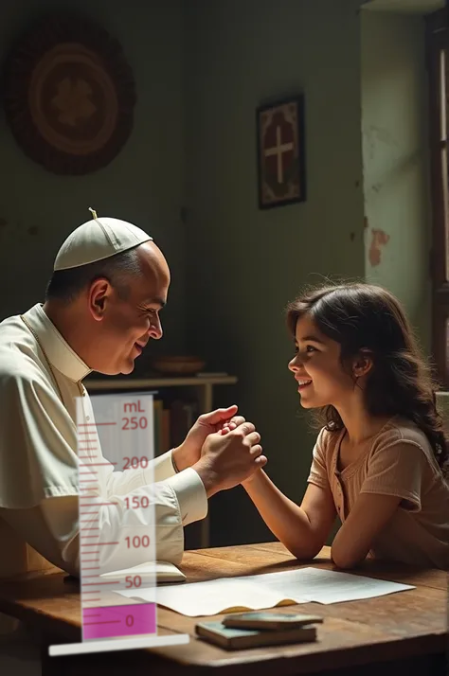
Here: 20 mL
